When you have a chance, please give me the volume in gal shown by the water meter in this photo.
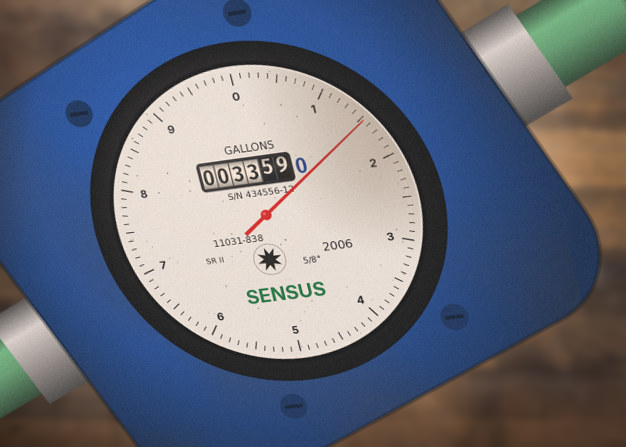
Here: 33591.5 gal
